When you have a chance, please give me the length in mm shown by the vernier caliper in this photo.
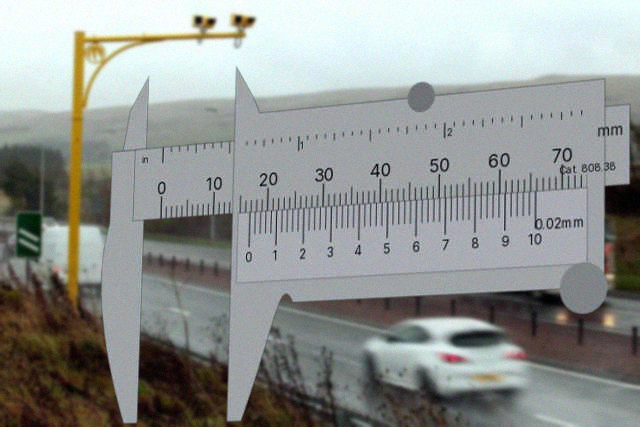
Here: 16.8 mm
